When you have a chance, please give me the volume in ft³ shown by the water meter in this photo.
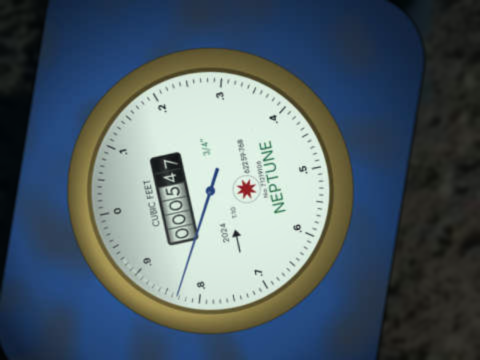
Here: 546.83 ft³
